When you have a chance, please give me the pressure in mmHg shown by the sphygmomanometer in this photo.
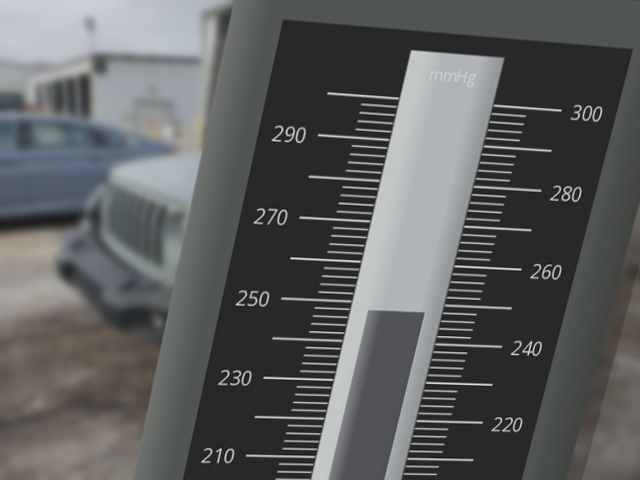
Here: 248 mmHg
